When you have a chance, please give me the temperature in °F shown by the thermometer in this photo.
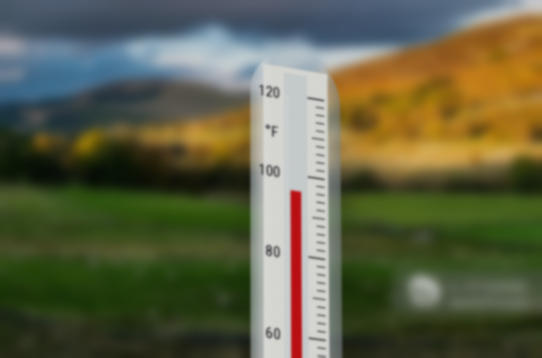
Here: 96 °F
